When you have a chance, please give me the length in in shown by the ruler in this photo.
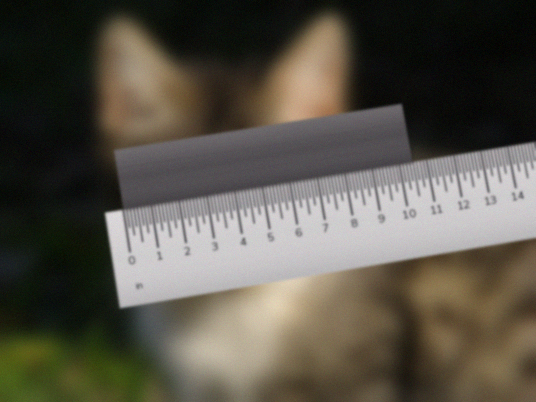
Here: 10.5 in
